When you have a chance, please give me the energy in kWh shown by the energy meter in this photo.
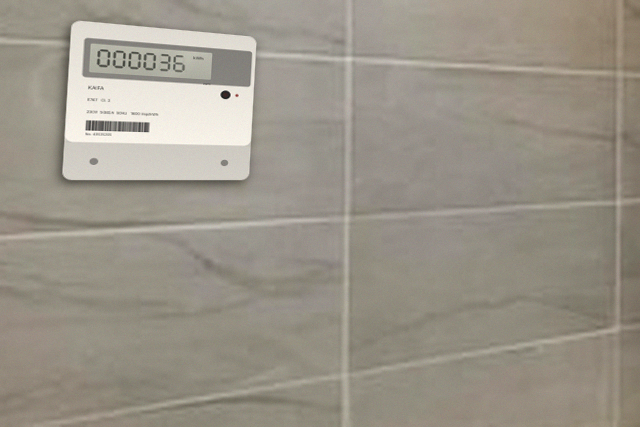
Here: 36 kWh
